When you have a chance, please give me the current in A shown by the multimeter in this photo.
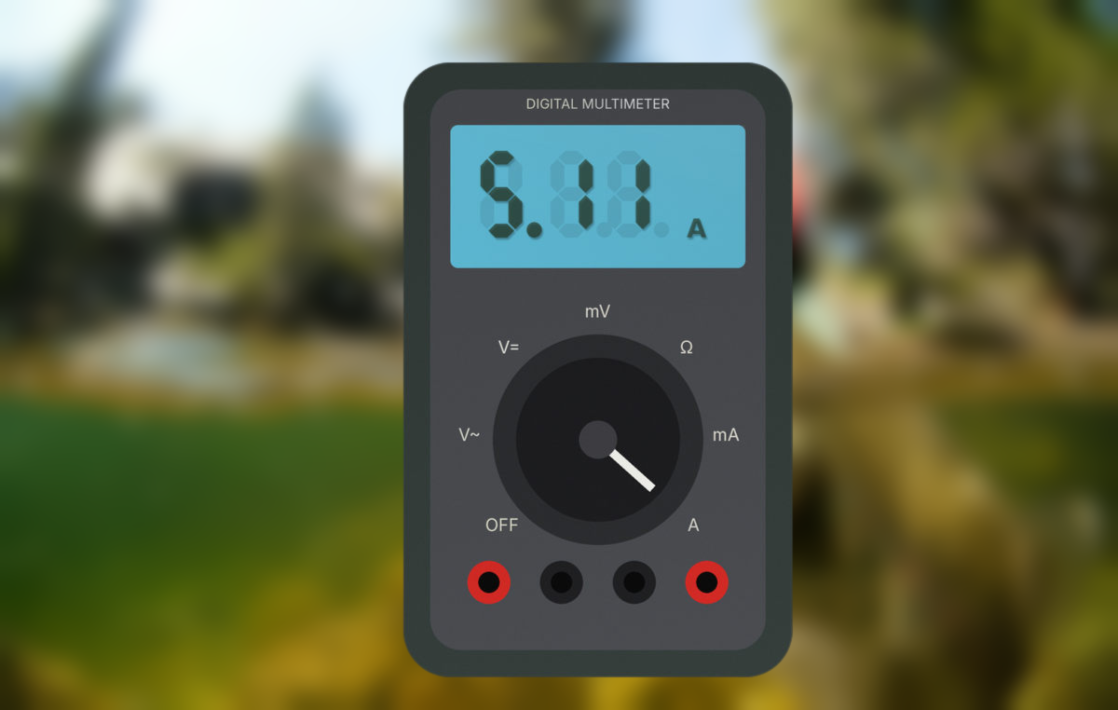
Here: 5.11 A
